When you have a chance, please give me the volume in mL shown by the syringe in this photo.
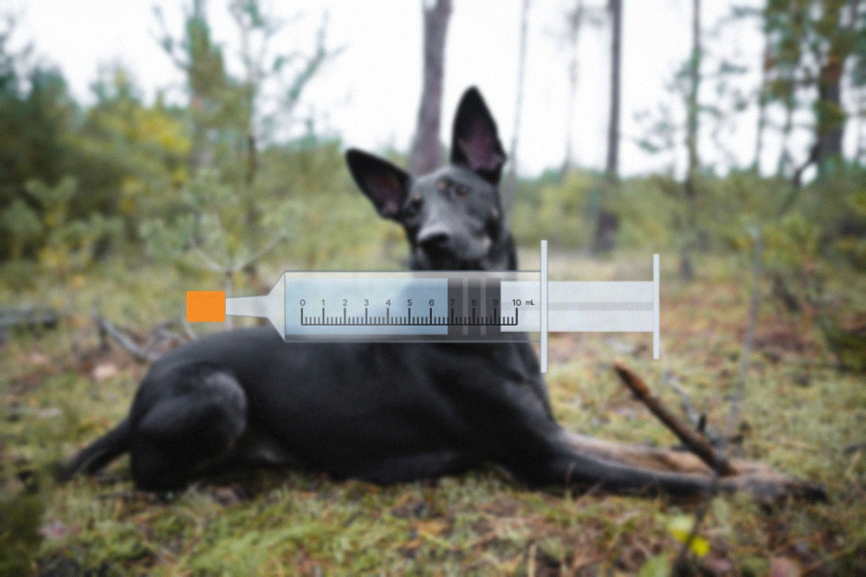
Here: 6.8 mL
